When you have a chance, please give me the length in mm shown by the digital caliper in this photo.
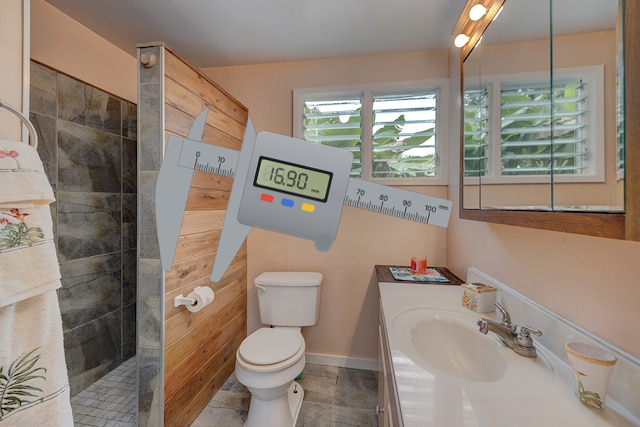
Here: 16.90 mm
